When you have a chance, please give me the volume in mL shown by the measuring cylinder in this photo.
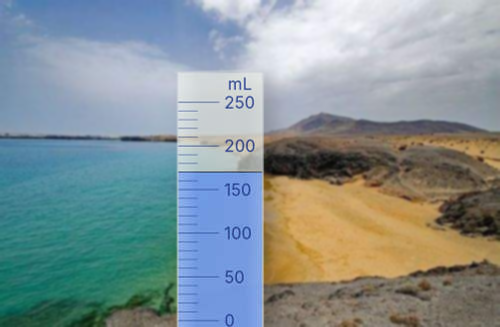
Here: 170 mL
